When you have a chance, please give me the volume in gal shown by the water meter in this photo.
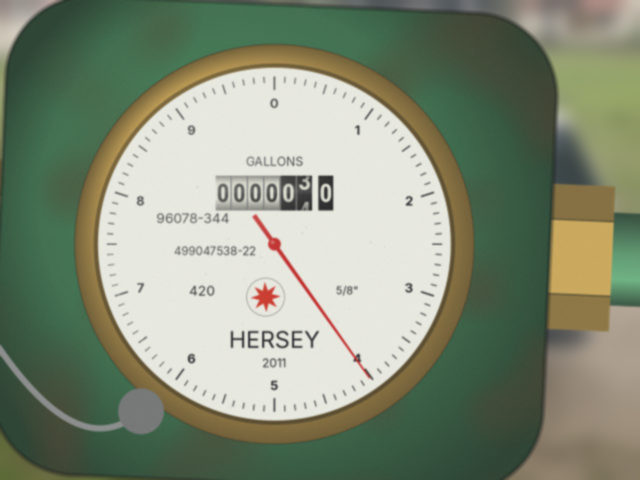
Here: 34.0 gal
